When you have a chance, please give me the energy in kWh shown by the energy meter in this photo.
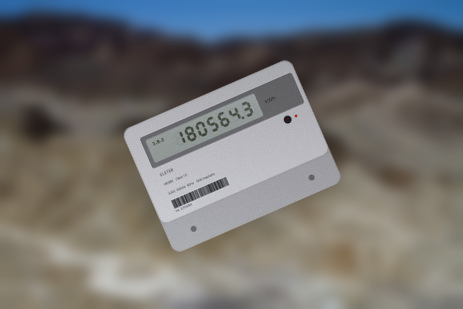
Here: 180564.3 kWh
